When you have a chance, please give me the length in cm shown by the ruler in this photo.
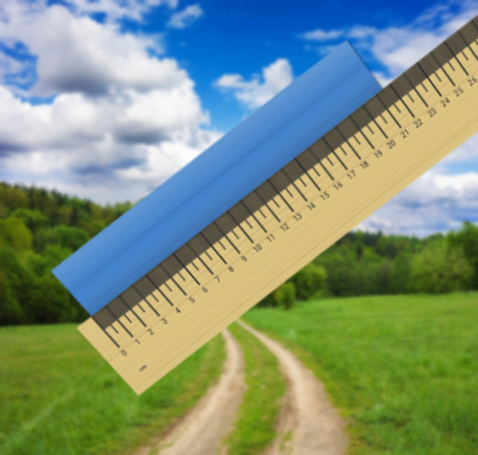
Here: 21.5 cm
